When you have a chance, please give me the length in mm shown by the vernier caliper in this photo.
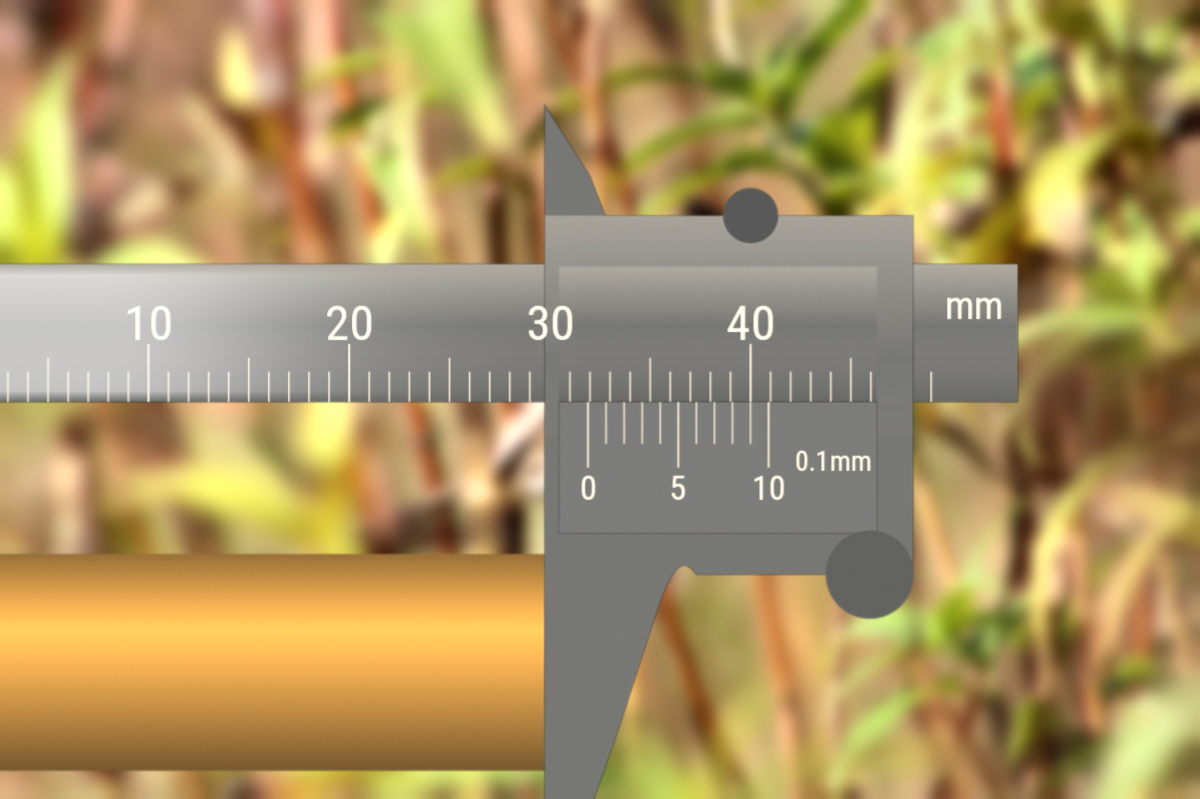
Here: 31.9 mm
